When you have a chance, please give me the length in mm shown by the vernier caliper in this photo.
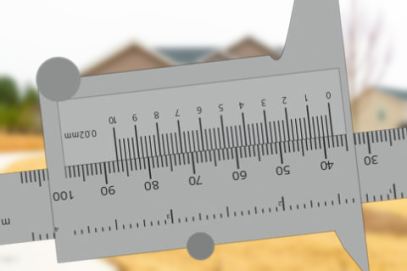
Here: 38.0 mm
